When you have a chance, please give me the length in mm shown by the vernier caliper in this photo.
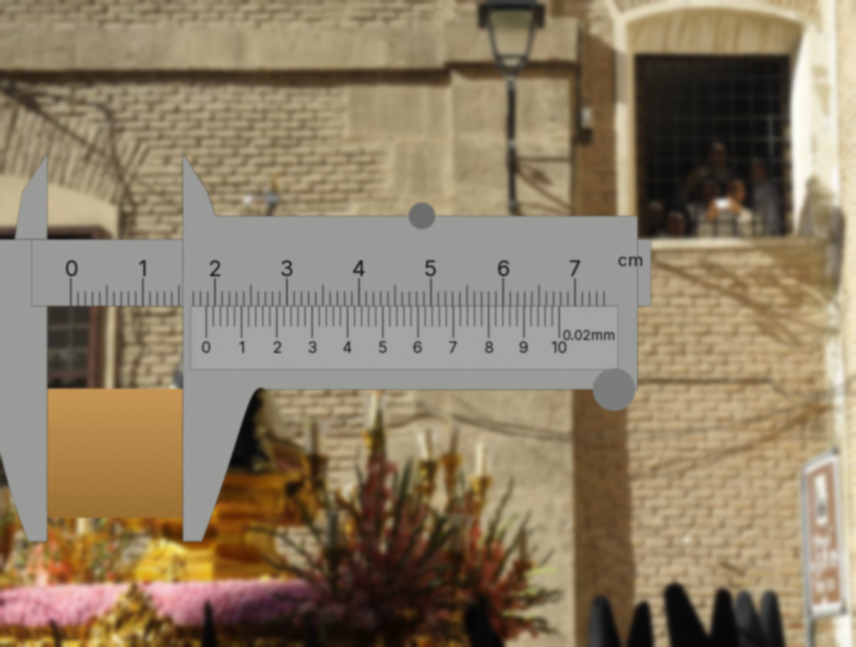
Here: 18.8 mm
